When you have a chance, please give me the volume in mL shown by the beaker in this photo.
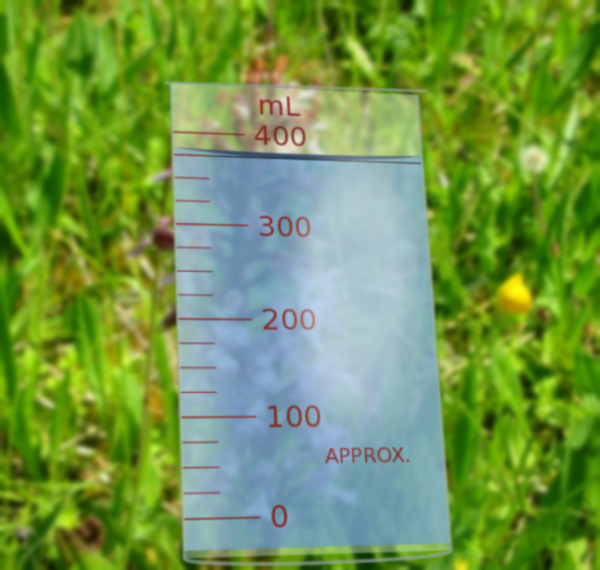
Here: 375 mL
